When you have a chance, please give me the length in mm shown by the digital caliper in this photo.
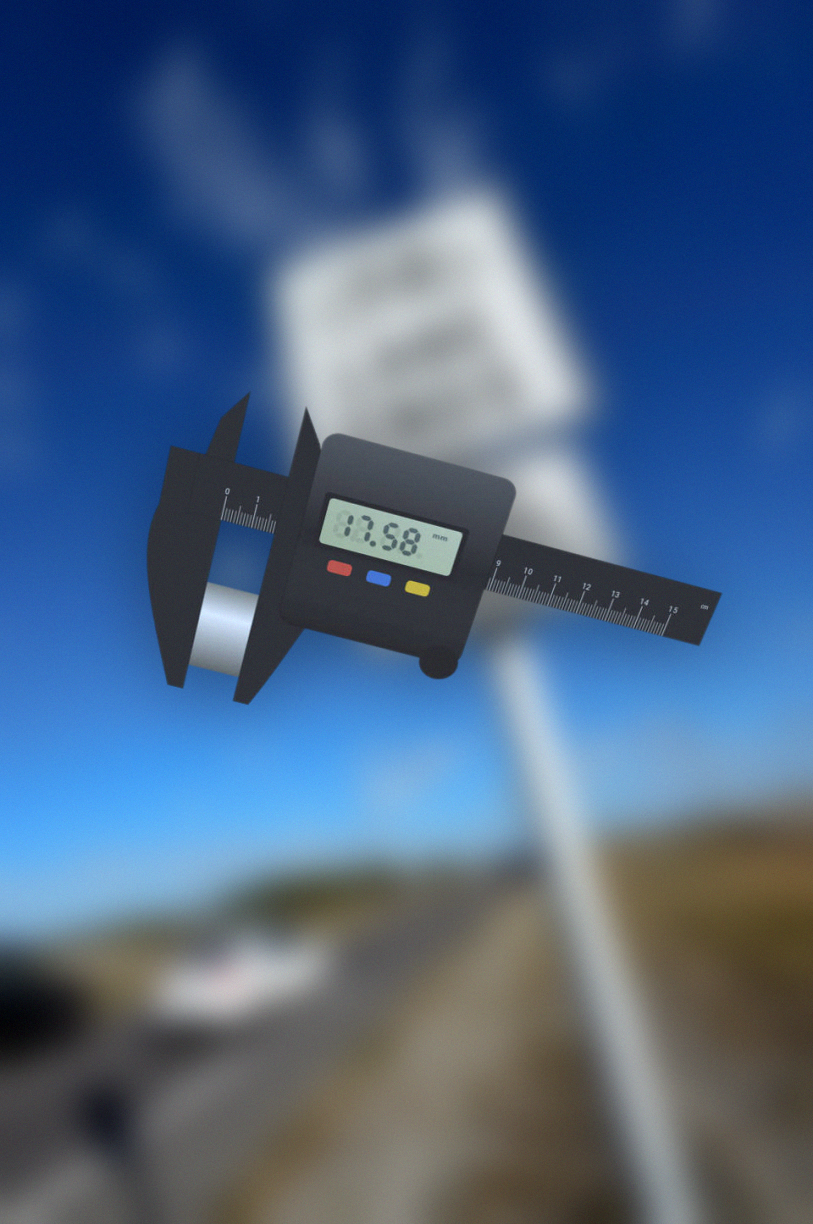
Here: 17.58 mm
